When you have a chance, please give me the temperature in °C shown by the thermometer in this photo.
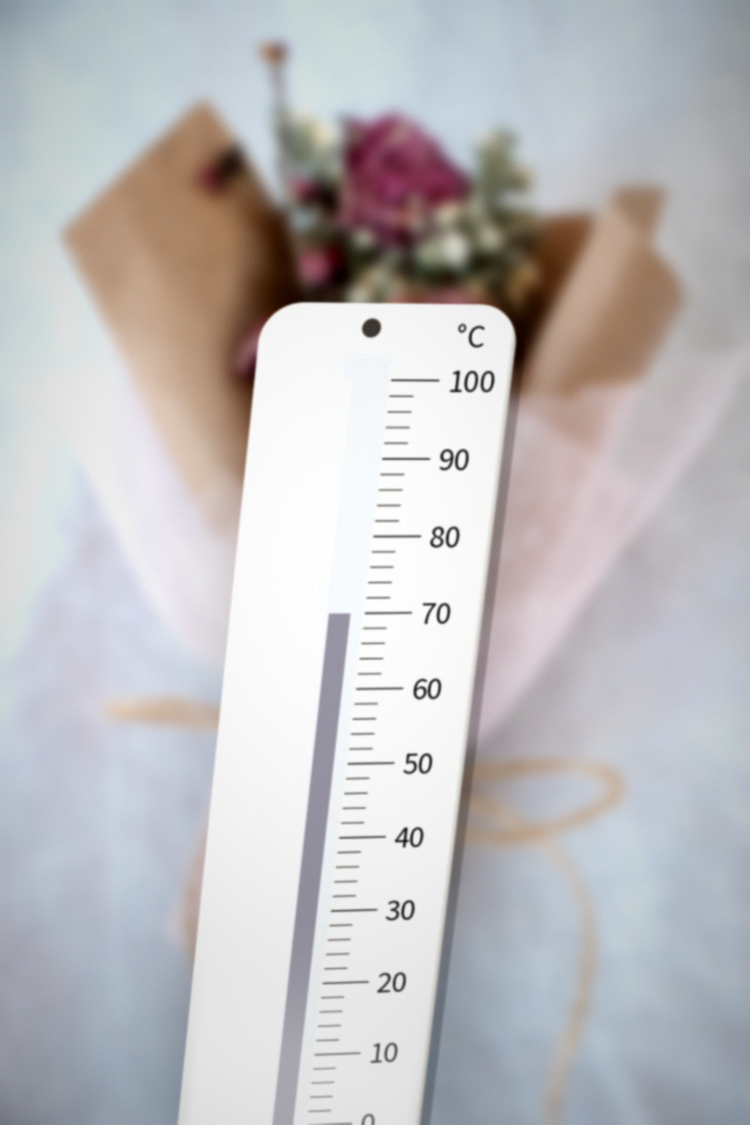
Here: 70 °C
